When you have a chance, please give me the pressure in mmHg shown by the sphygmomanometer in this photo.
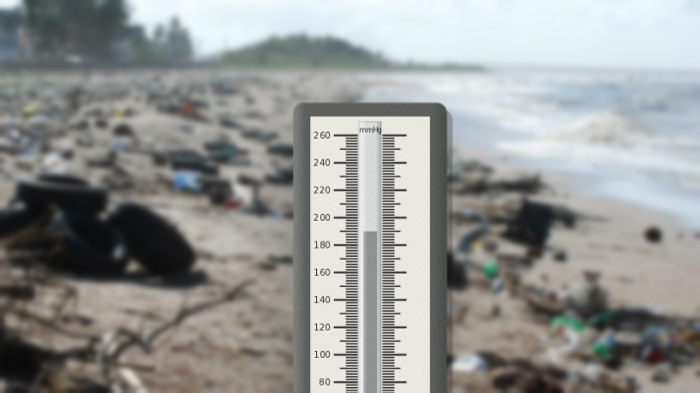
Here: 190 mmHg
